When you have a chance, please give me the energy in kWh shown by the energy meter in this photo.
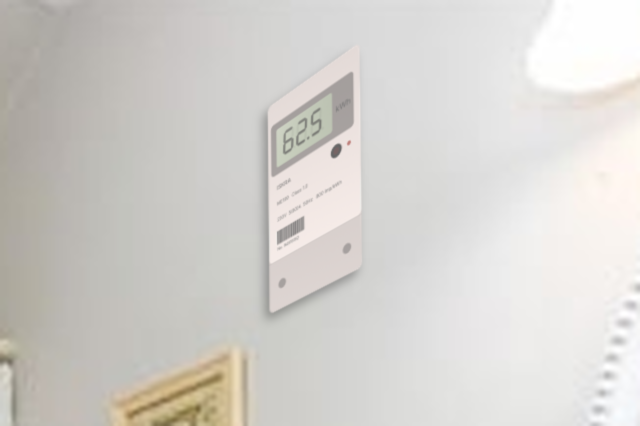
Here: 62.5 kWh
